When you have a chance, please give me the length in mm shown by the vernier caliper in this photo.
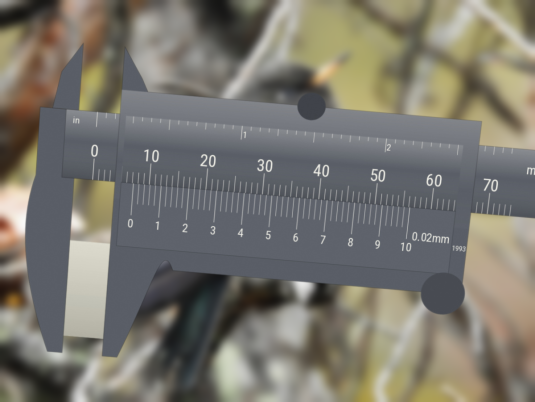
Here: 7.2 mm
